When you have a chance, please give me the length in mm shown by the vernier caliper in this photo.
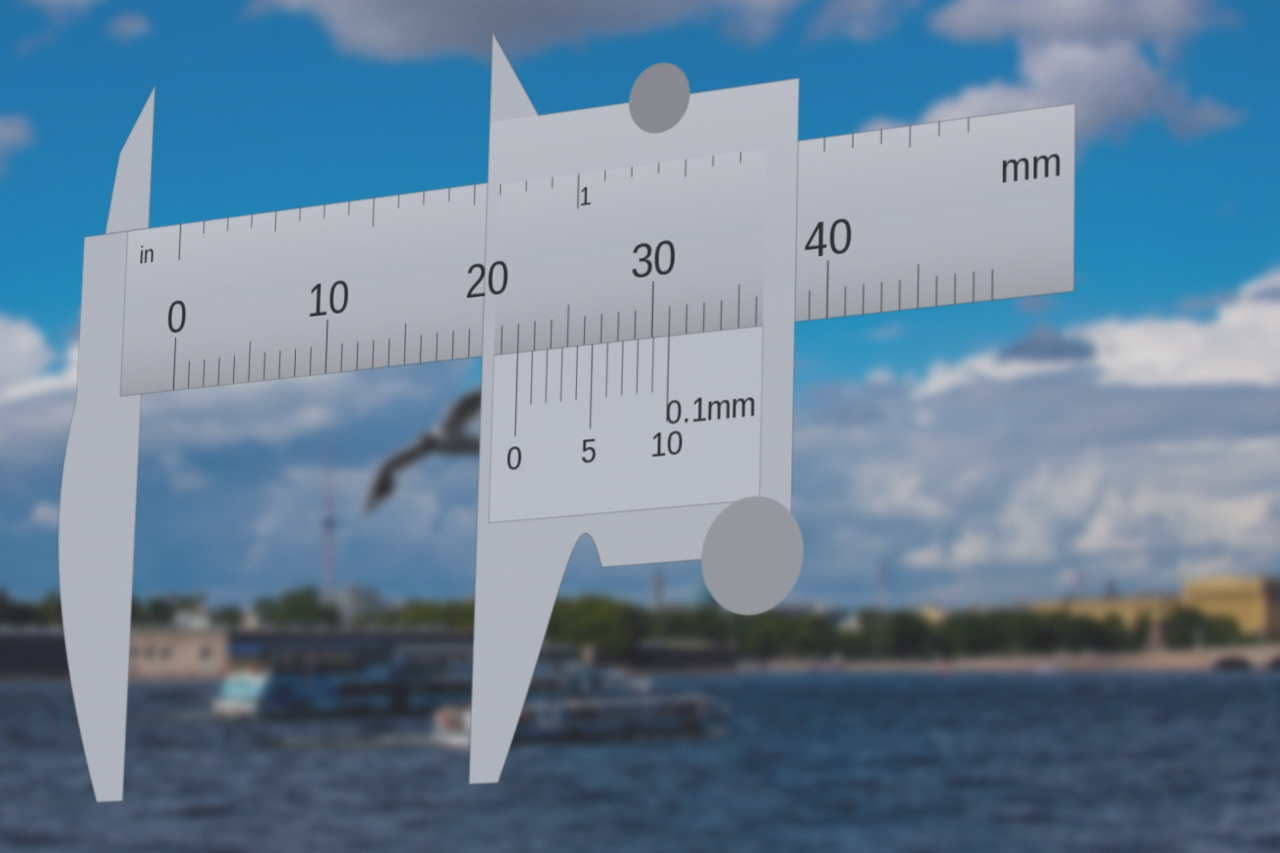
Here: 22.0 mm
